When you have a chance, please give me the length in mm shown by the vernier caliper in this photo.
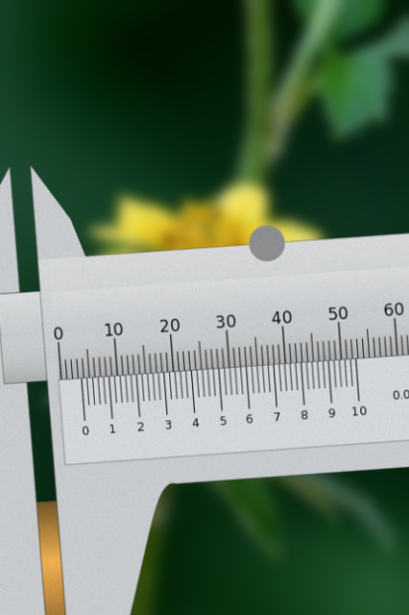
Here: 3.6 mm
